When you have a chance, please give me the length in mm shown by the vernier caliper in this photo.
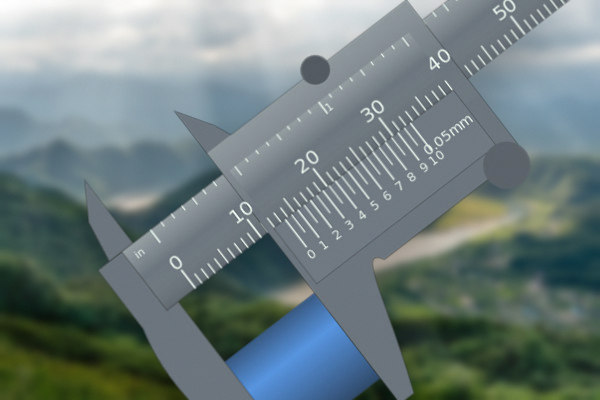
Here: 13.6 mm
